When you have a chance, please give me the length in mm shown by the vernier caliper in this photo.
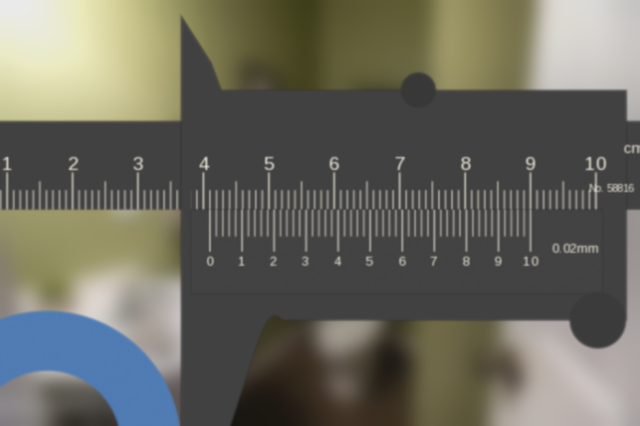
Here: 41.0 mm
